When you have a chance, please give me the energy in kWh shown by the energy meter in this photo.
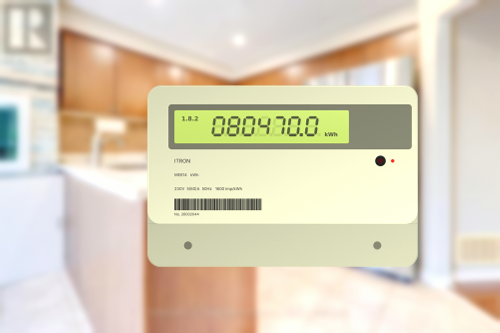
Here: 80470.0 kWh
